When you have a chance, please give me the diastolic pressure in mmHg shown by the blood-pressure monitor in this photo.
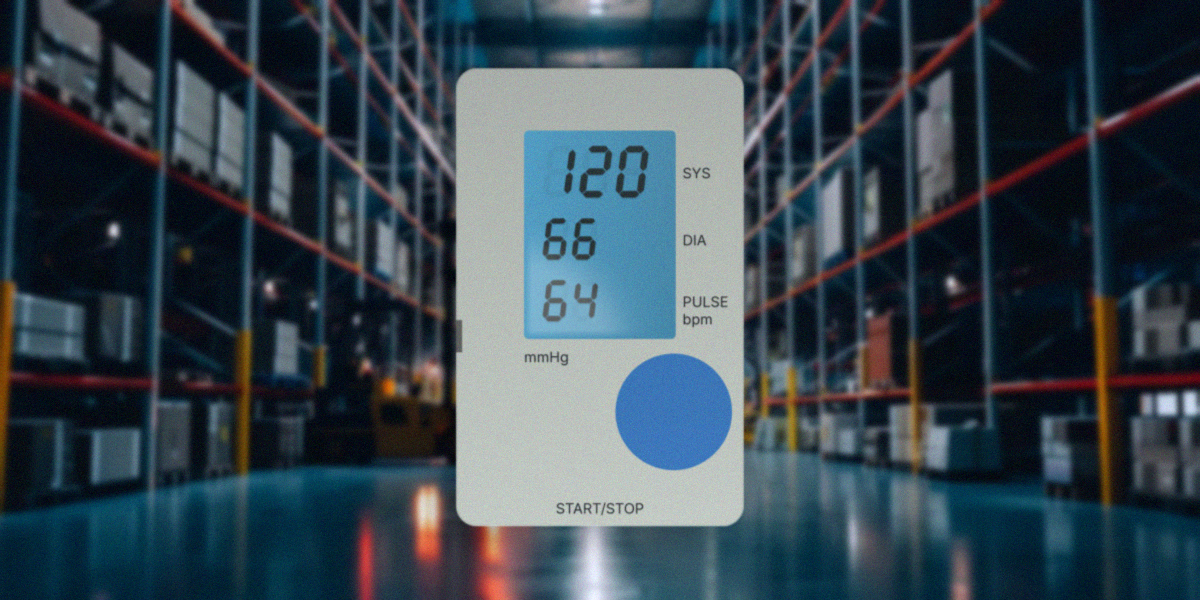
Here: 66 mmHg
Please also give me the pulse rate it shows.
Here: 64 bpm
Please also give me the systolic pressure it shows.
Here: 120 mmHg
